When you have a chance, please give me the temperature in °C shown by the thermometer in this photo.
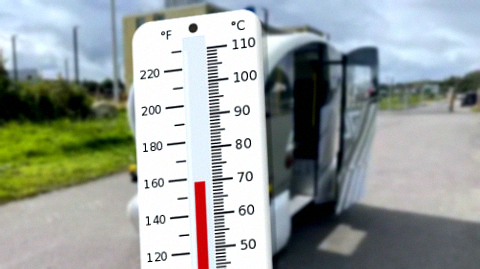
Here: 70 °C
